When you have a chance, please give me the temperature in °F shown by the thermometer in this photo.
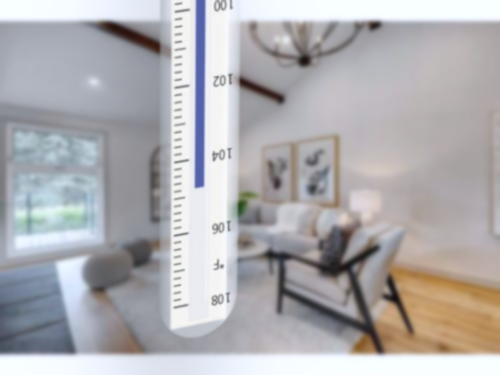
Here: 104.8 °F
